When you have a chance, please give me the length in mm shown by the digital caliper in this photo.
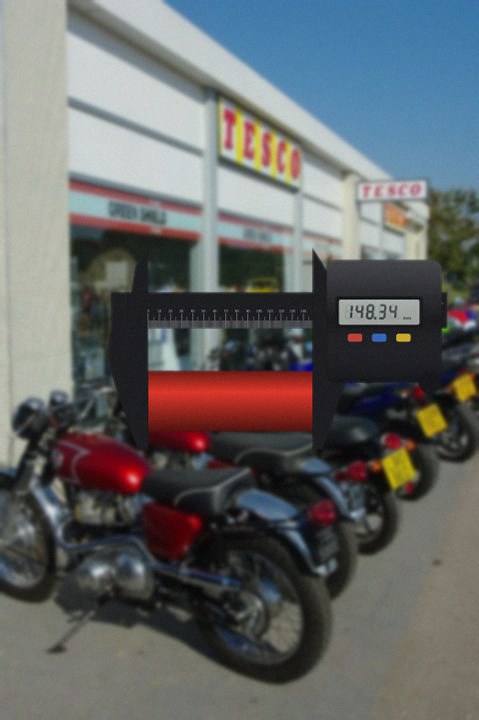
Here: 148.34 mm
